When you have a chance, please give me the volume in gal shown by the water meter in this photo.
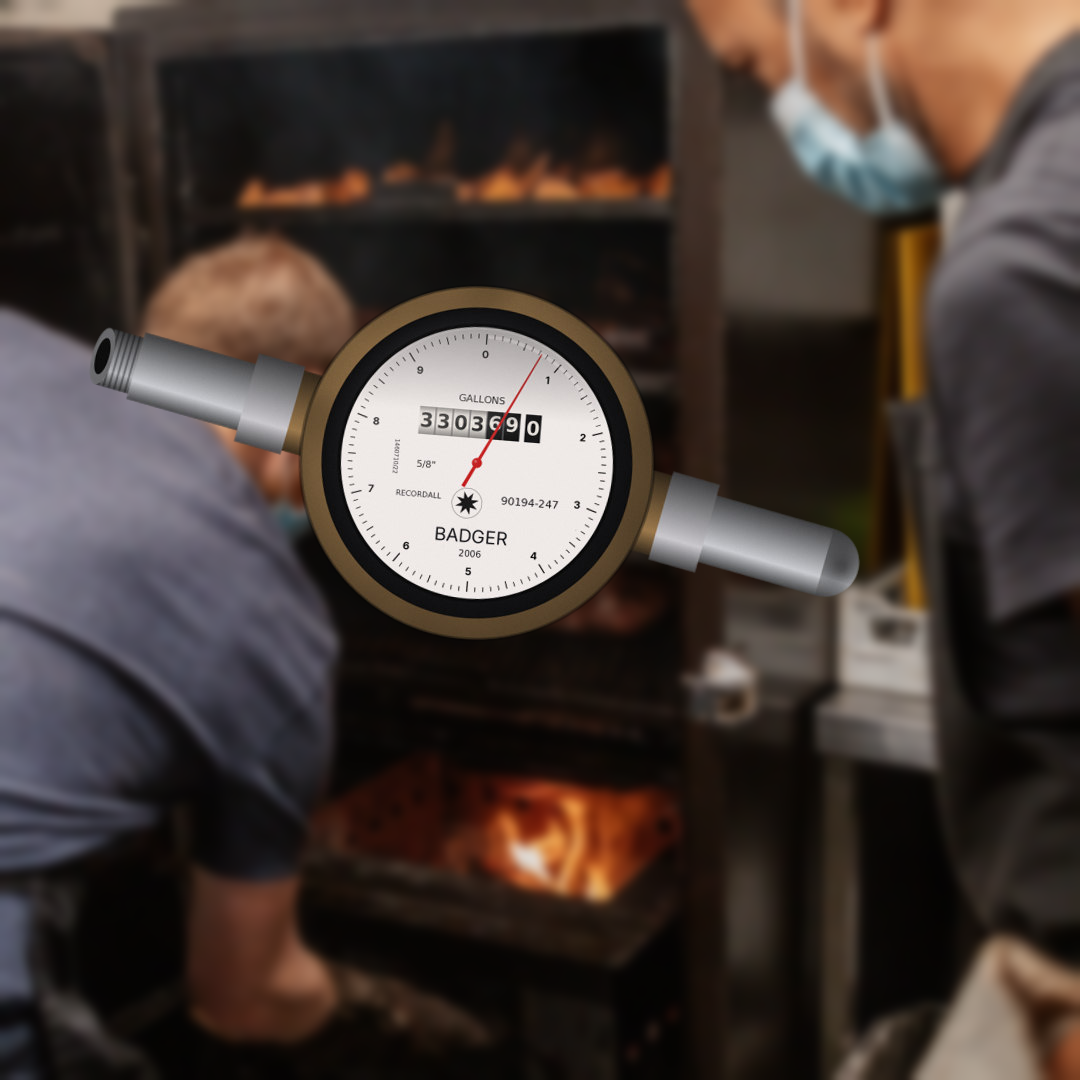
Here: 3303690.7 gal
